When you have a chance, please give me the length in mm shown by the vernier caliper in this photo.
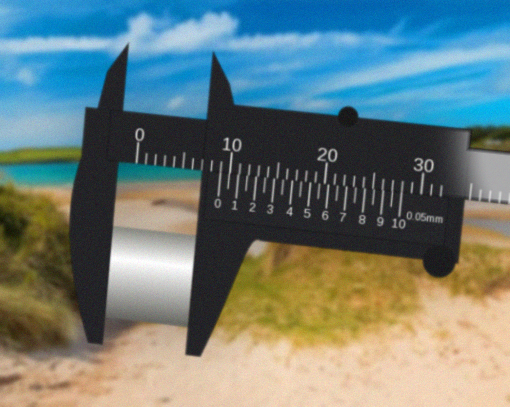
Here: 9.0 mm
